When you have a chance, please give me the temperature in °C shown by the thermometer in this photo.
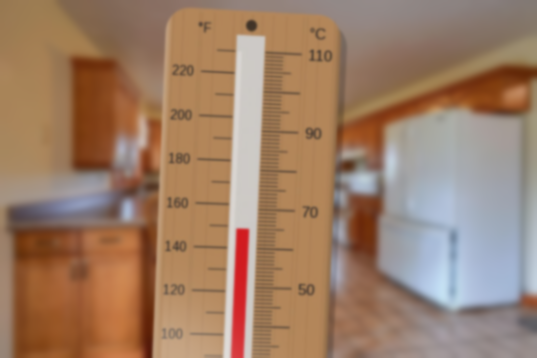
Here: 65 °C
